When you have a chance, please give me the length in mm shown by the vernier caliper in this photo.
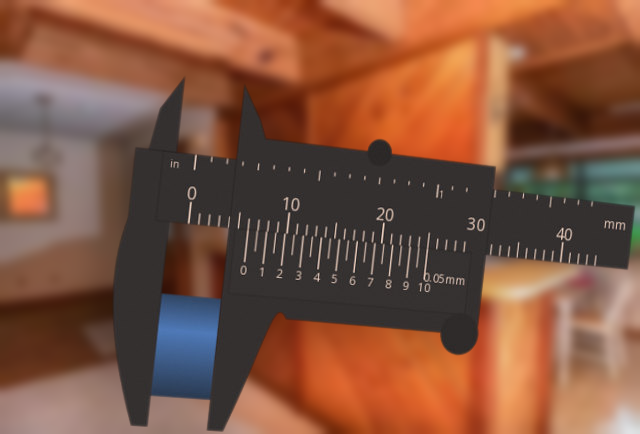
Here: 6.0 mm
